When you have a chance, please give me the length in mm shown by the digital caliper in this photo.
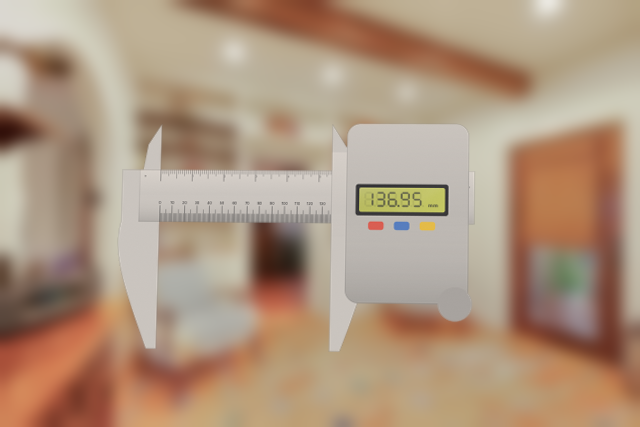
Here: 136.95 mm
